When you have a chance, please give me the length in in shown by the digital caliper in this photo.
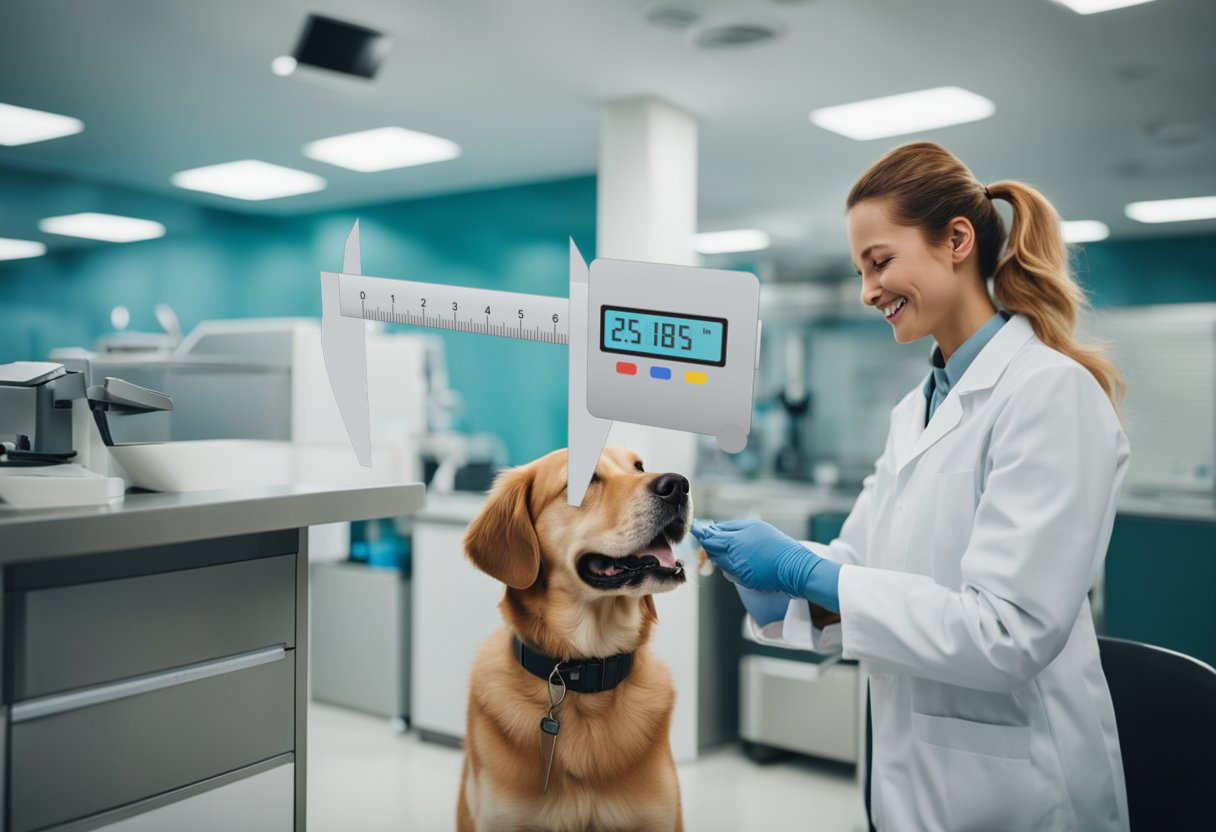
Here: 2.5185 in
